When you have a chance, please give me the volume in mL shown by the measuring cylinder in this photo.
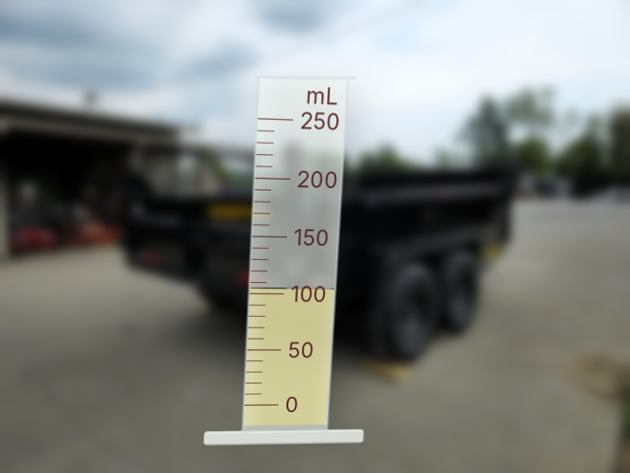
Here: 105 mL
